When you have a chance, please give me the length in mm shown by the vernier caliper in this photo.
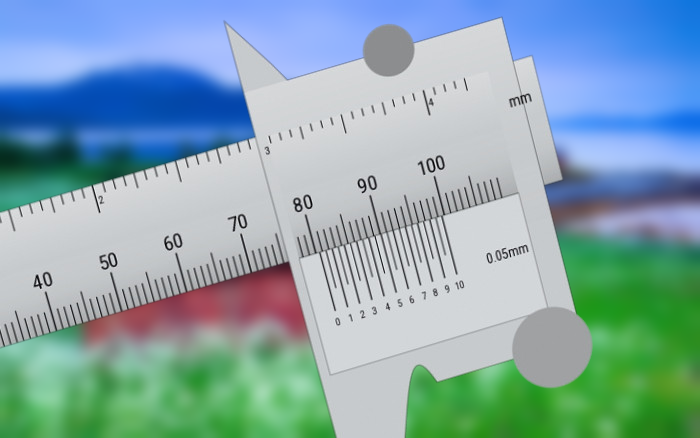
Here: 80.6 mm
